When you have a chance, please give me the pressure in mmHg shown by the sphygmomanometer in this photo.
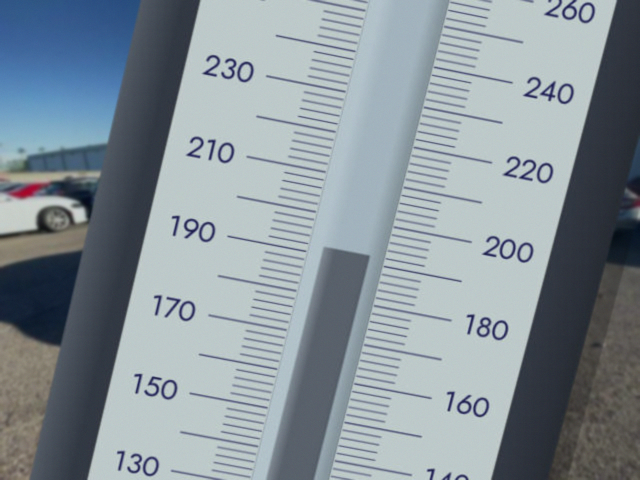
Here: 192 mmHg
